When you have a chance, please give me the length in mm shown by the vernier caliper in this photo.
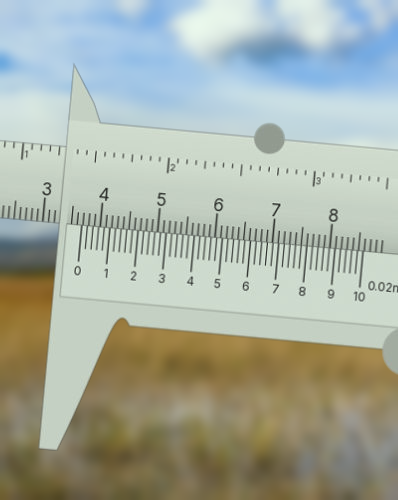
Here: 36.8 mm
